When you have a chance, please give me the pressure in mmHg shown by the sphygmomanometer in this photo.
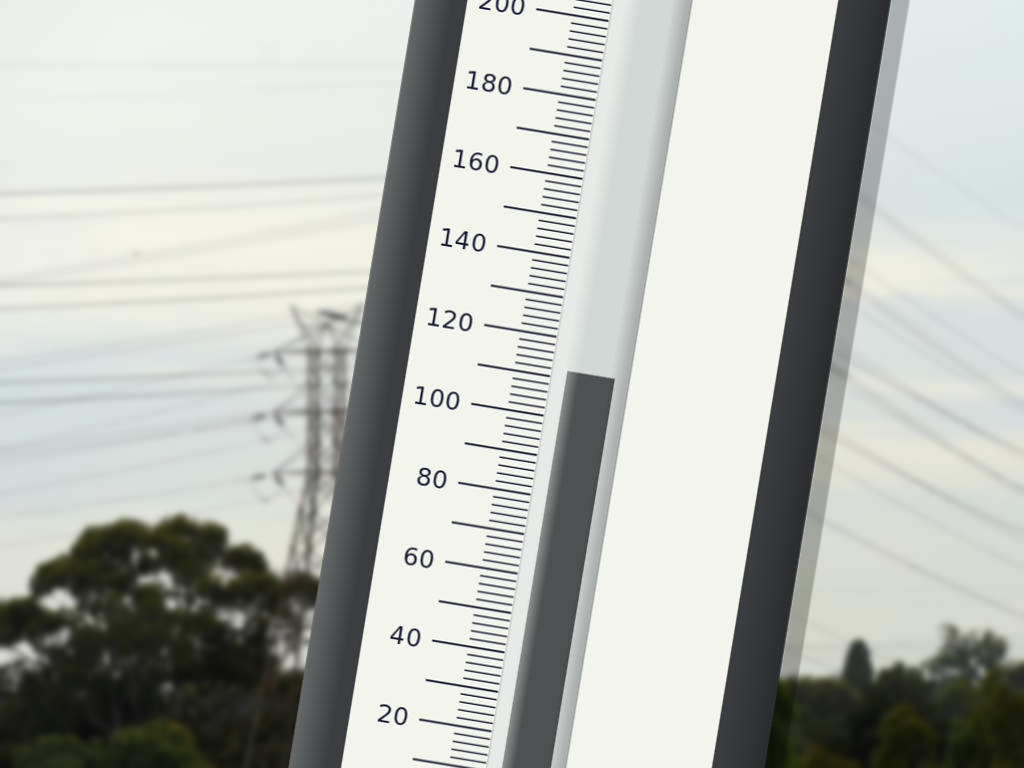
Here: 112 mmHg
